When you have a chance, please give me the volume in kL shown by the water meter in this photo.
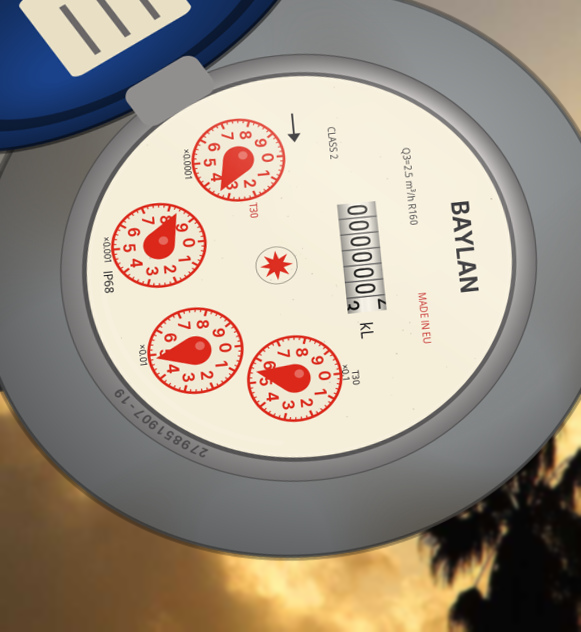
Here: 2.5483 kL
